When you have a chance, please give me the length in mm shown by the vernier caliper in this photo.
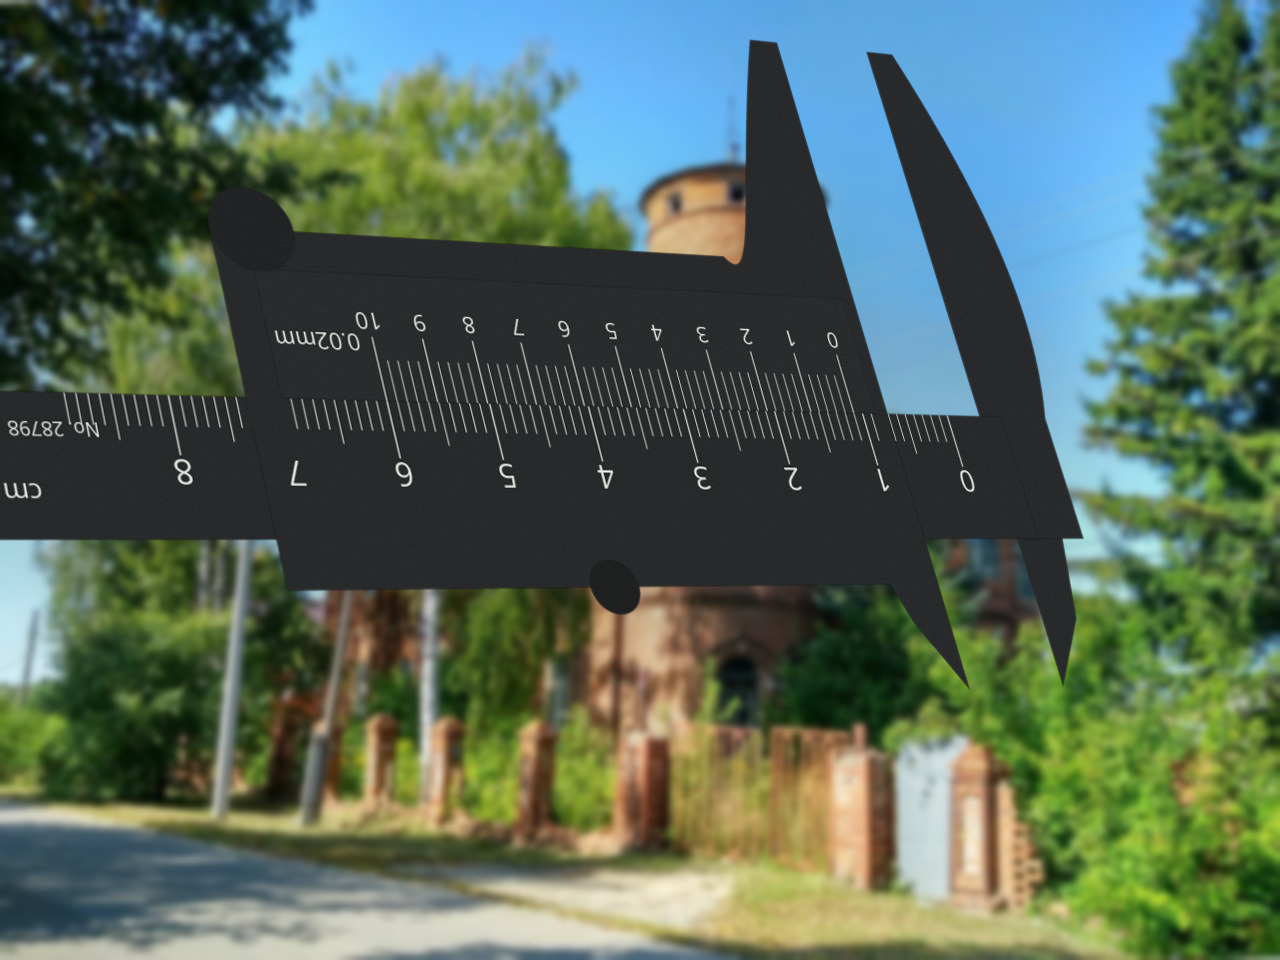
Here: 11.0 mm
